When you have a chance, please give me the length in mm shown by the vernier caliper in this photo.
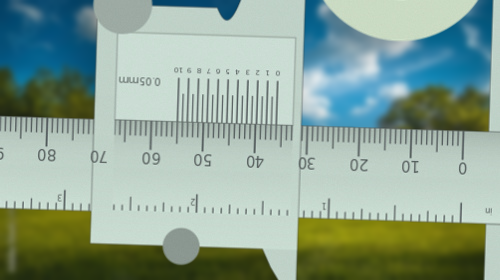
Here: 36.0 mm
